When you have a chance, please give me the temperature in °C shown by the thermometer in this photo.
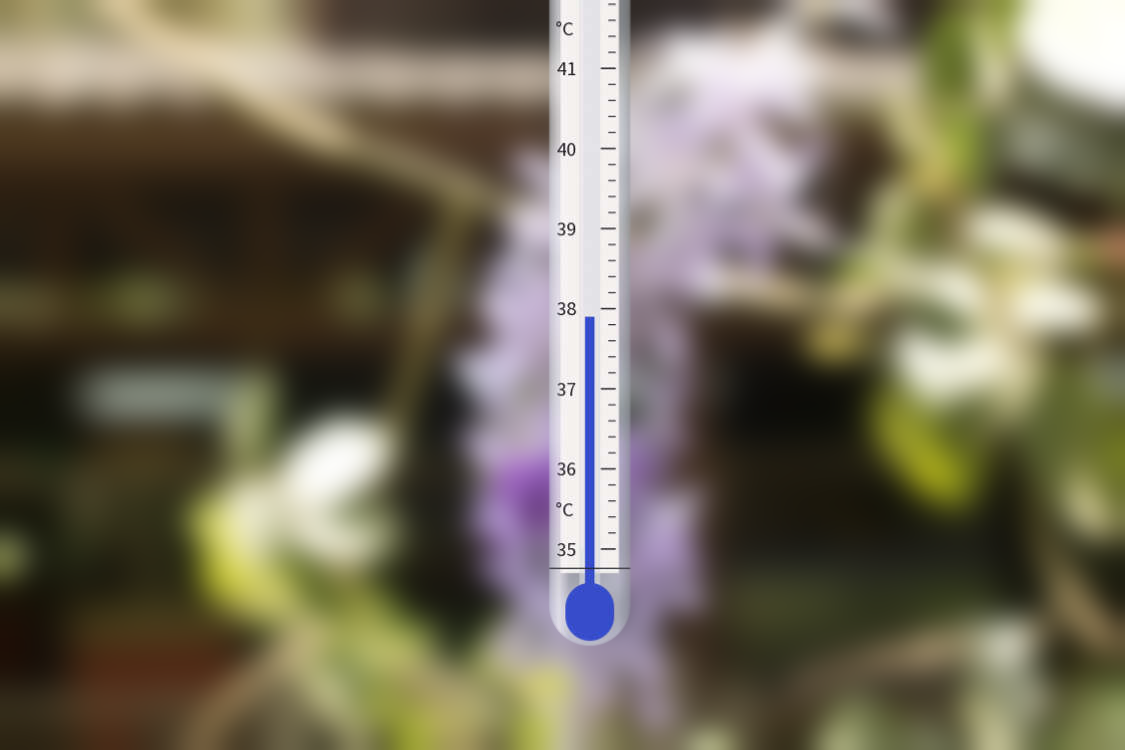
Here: 37.9 °C
